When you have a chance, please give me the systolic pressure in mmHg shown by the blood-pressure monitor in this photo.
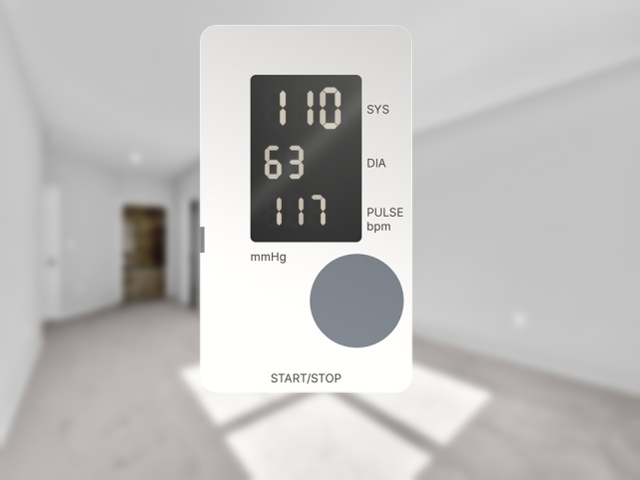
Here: 110 mmHg
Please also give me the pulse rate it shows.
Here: 117 bpm
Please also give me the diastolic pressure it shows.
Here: 63 mmHg
